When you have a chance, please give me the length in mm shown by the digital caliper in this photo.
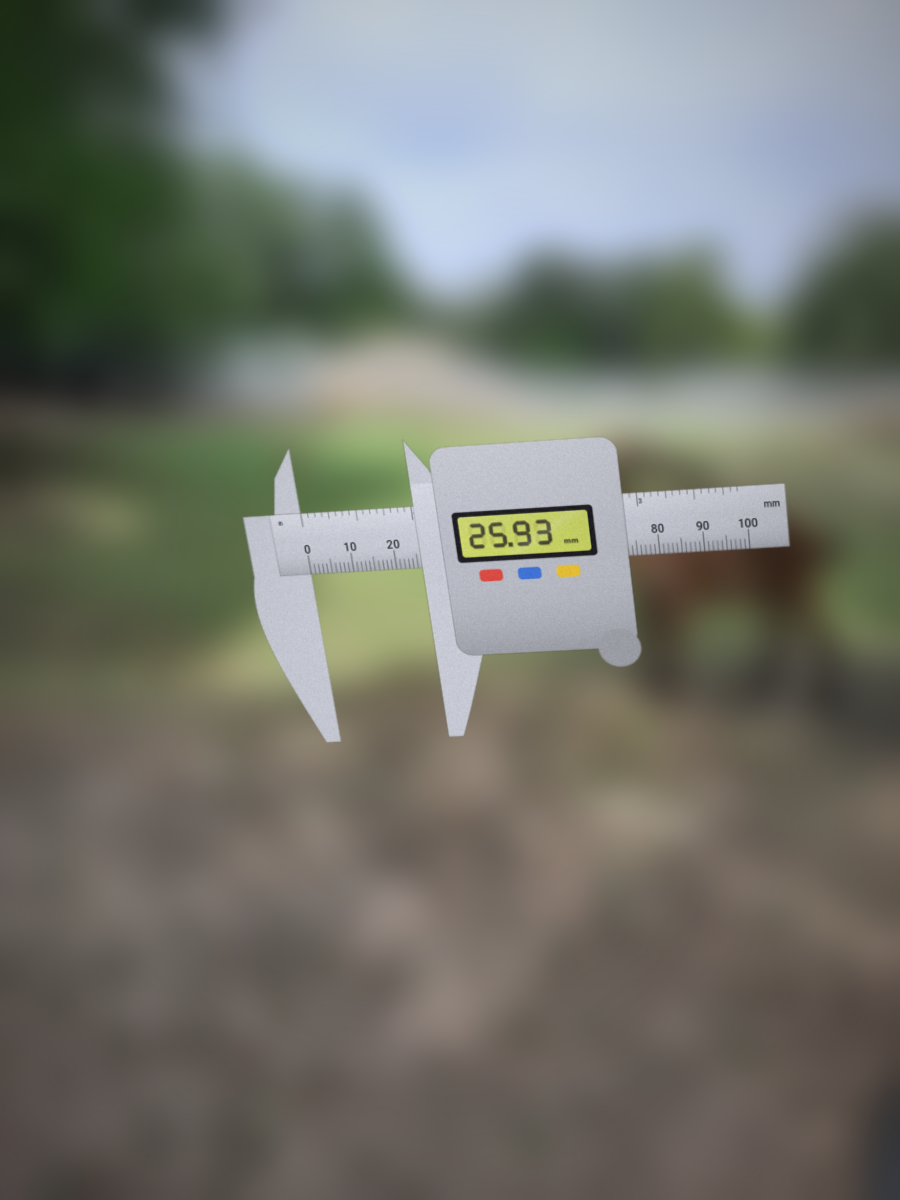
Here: 25.93 mm
